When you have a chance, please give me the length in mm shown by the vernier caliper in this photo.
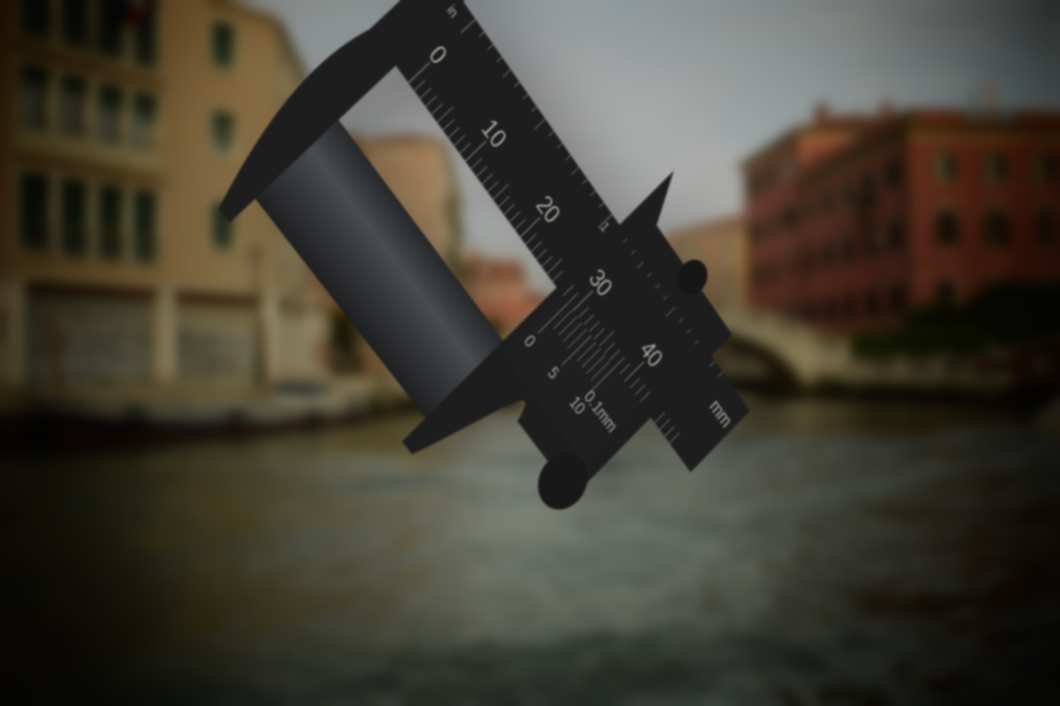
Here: 29.0 mm
